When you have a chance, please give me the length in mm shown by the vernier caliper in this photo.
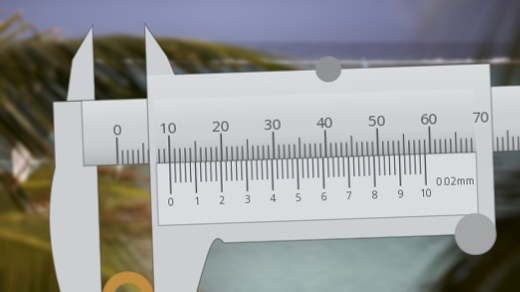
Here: 10.0 mm
